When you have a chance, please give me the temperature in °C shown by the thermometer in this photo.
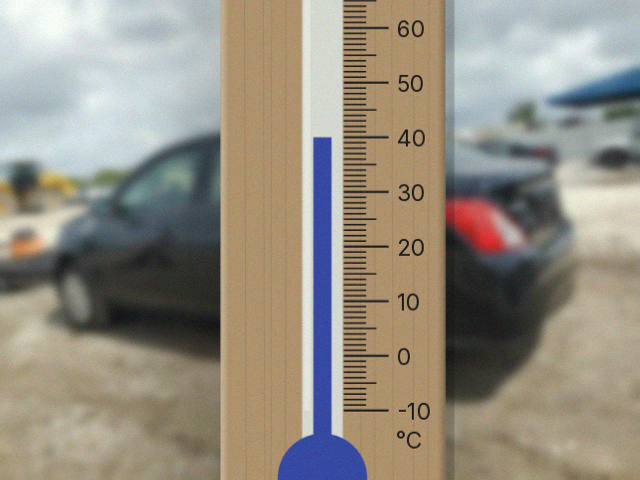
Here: 40 °C
